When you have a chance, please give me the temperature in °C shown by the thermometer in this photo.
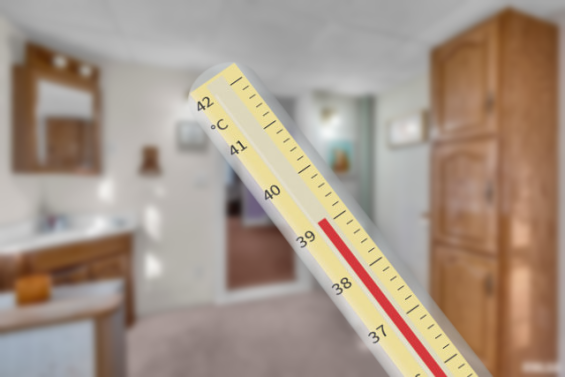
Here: 39.1 °C
